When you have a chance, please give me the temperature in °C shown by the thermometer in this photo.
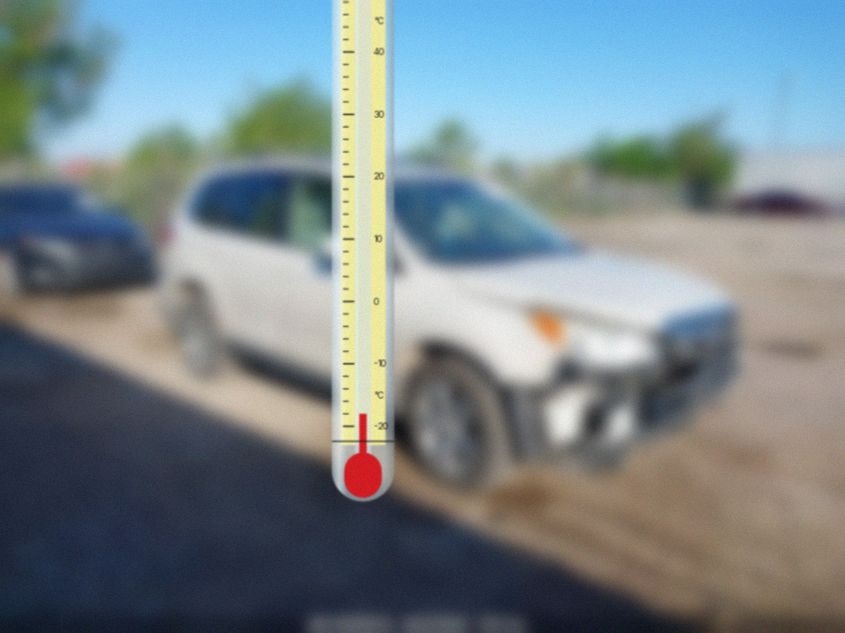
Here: -18 °C
